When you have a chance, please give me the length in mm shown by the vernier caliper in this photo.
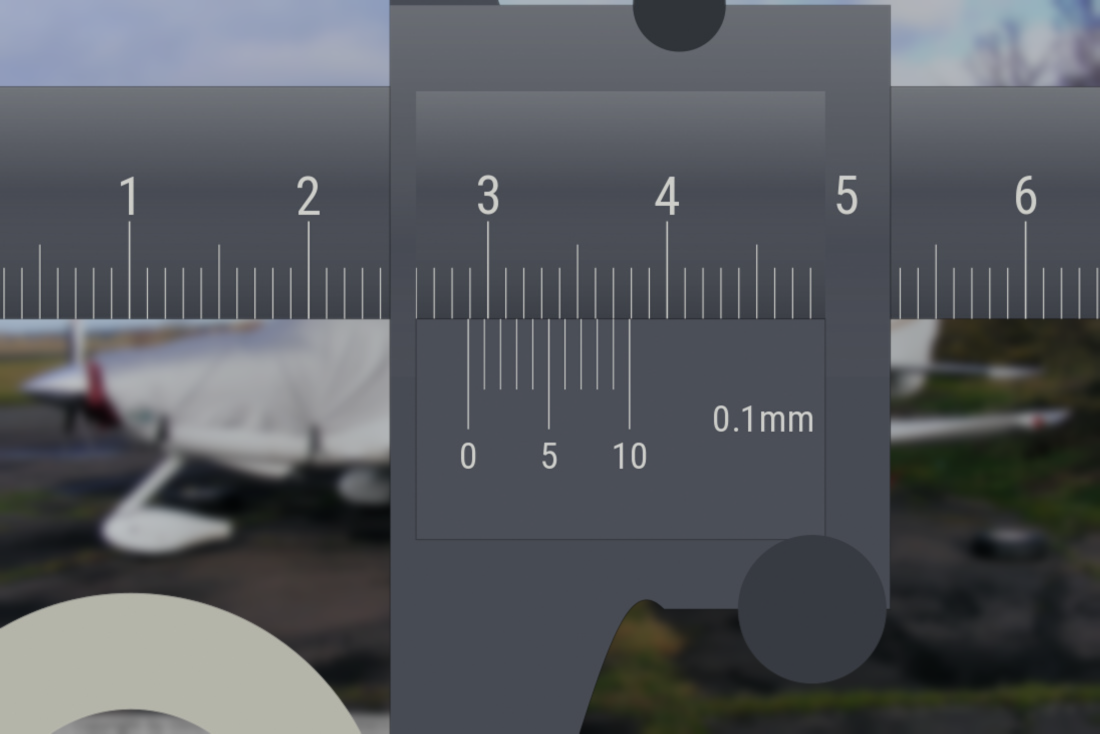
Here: 28.9 mm
